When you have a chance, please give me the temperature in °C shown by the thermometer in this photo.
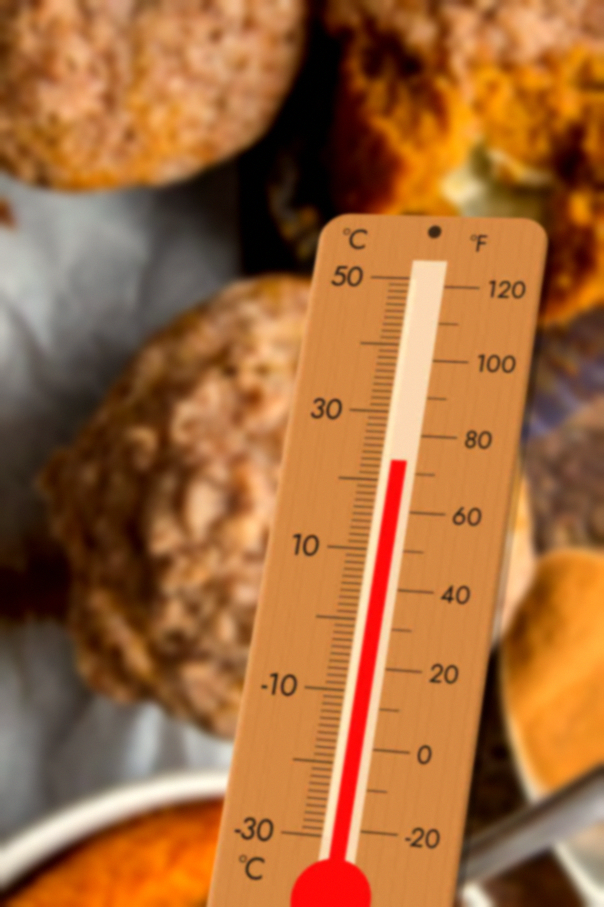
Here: 23 °C
